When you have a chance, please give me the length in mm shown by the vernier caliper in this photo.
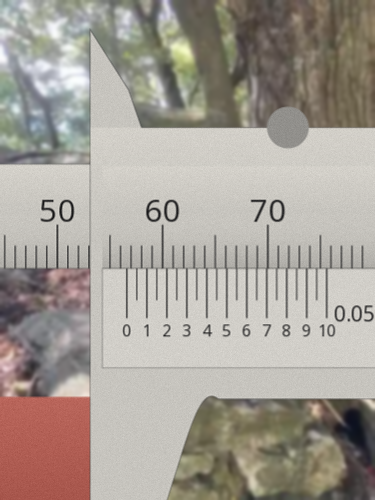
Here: 56.6 mm
